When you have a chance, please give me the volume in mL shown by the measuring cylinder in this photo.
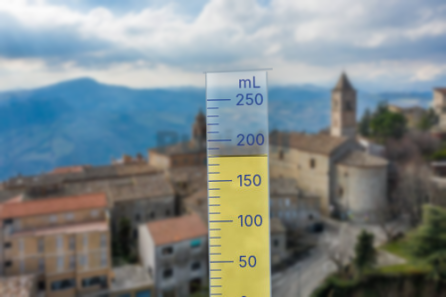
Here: 180 mL
